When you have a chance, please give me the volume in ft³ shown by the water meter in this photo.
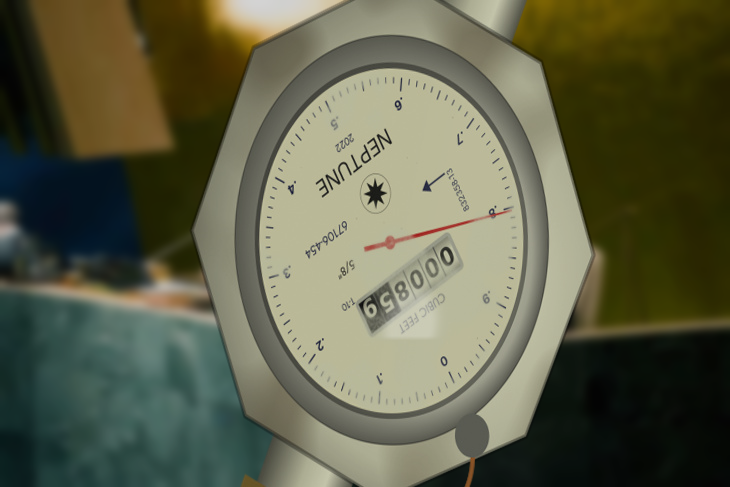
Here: 858.80 ft³
